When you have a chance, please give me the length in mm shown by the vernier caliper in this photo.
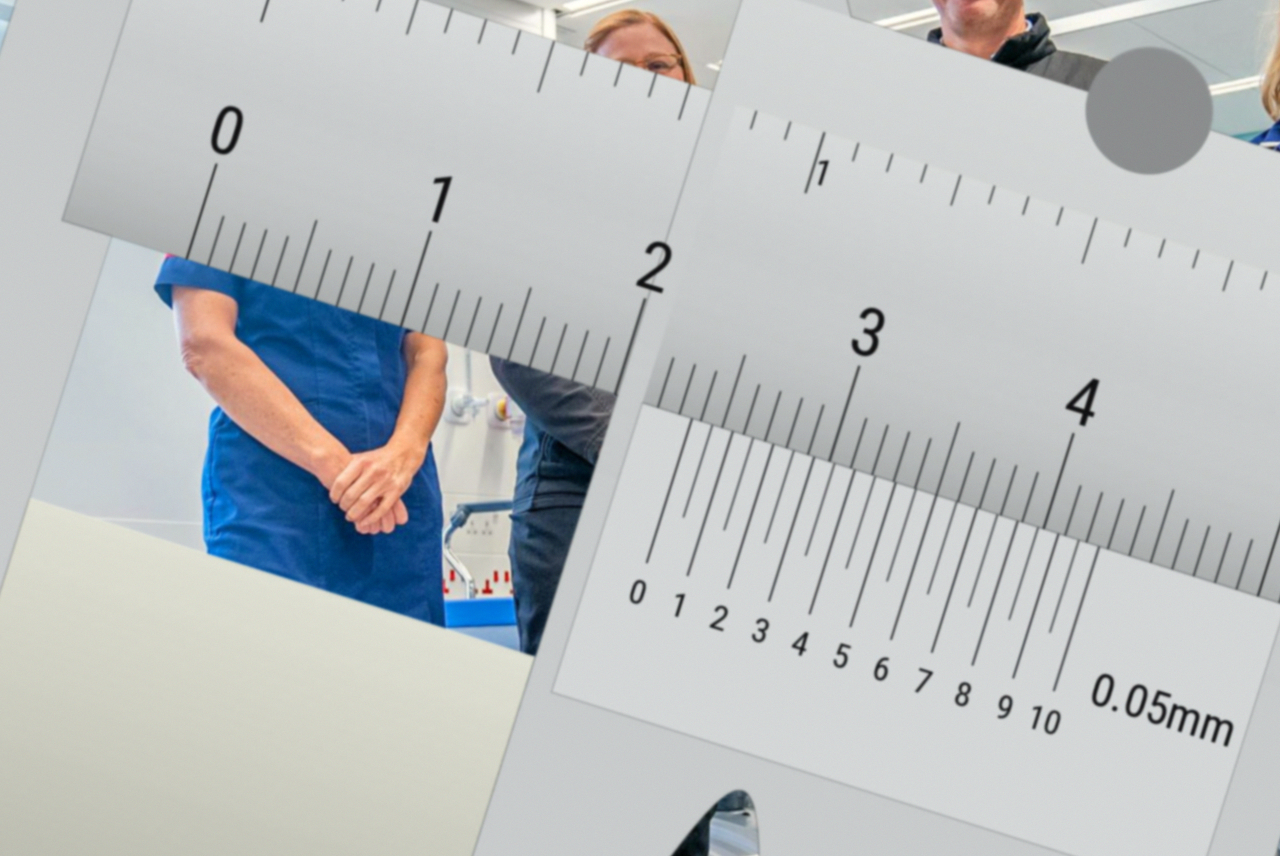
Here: 23.6 mm
